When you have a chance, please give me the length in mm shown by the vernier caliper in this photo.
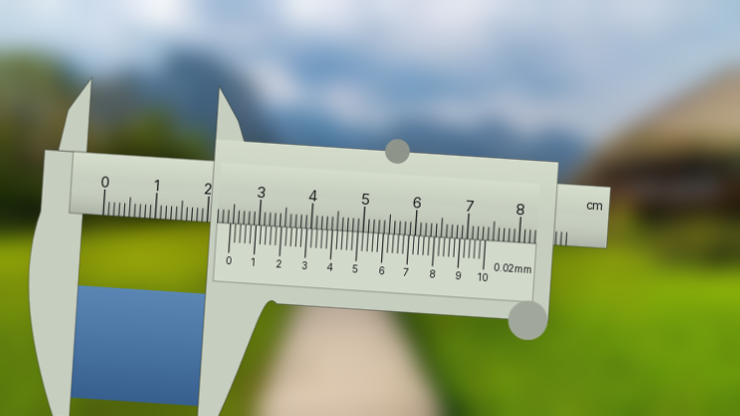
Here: 24.5 mm
